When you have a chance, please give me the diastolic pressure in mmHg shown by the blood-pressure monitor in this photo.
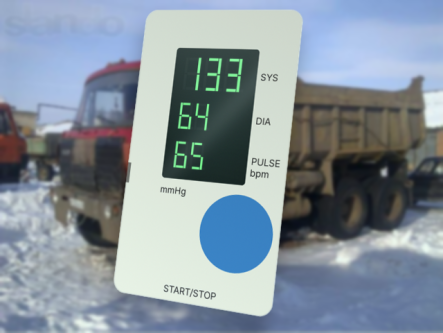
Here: 64 mmHg
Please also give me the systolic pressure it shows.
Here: 133 mmHg
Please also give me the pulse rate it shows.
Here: 65 bpm
